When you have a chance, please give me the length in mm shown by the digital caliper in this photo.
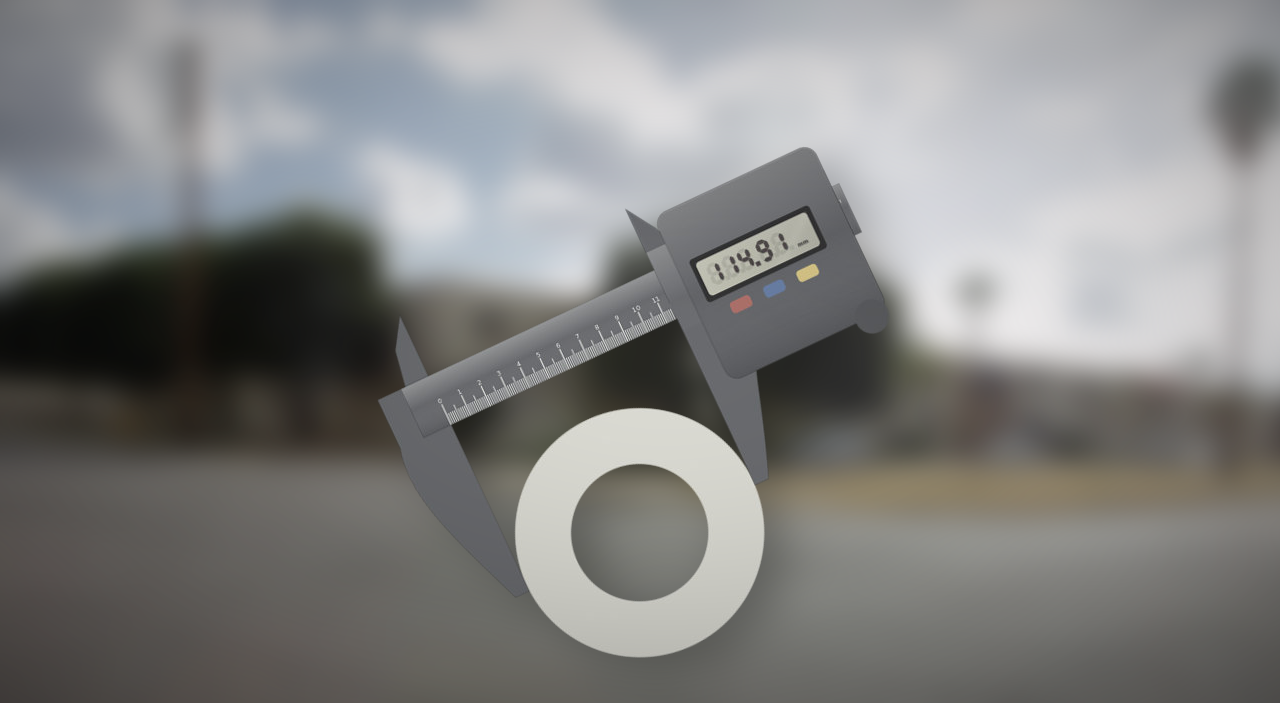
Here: 114.91 mm
